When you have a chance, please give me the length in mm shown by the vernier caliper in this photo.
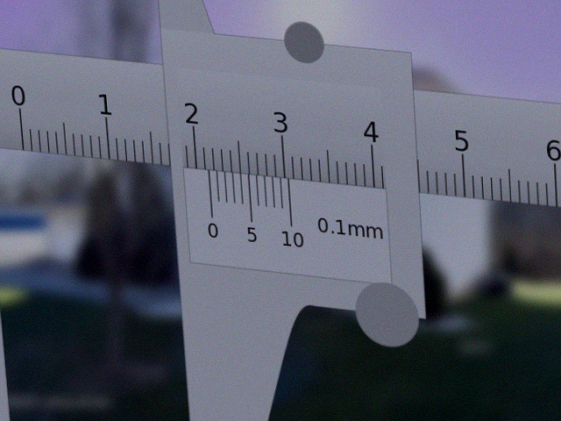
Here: 21.4 mm
